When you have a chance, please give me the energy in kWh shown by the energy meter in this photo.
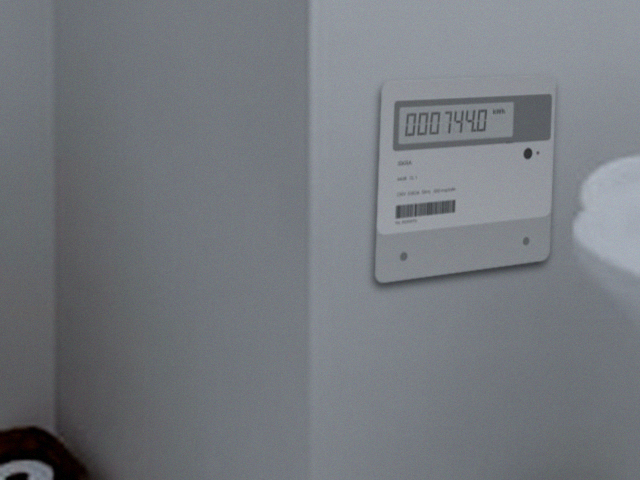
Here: 744.0 kWh
